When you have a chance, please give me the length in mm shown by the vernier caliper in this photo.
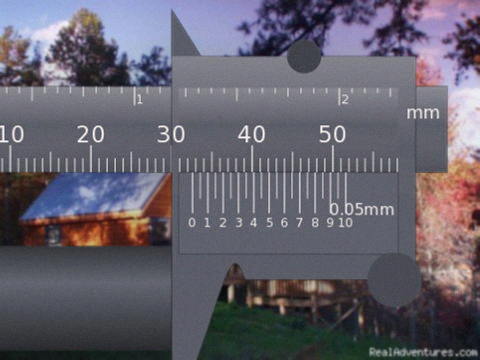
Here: 32.6 mm
